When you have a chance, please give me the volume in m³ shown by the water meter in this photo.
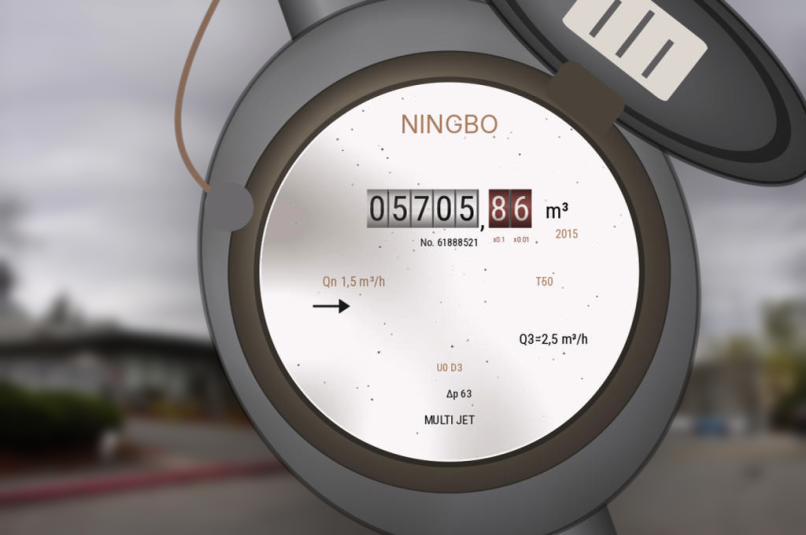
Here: 5705.86 m³
